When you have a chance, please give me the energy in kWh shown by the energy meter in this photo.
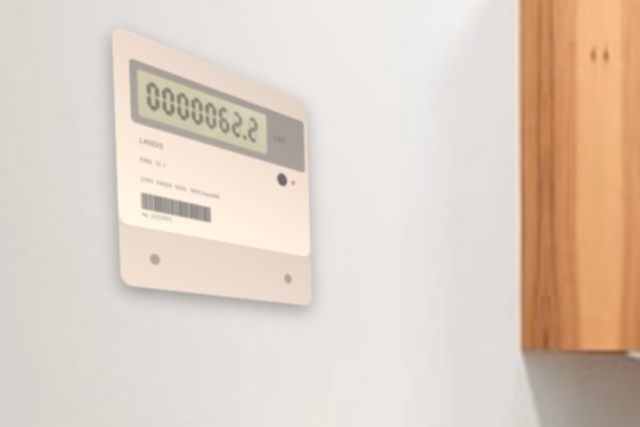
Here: 62.2 kWh
